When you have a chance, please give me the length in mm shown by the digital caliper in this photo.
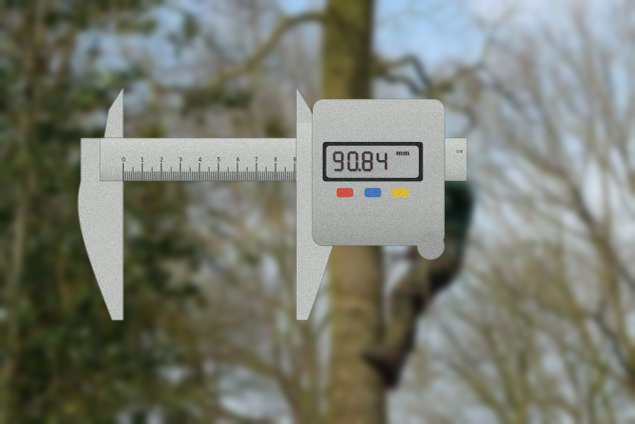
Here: 90.84 mm
